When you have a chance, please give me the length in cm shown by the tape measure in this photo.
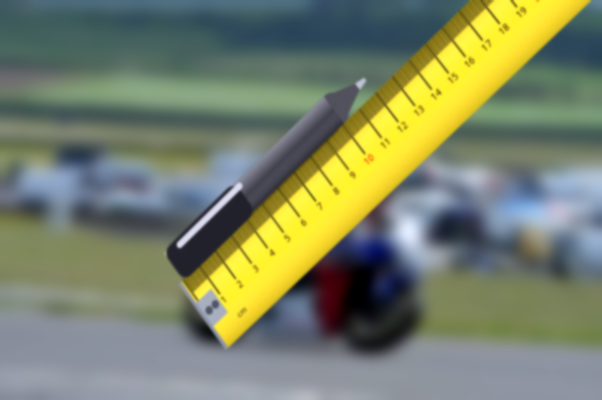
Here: 12 cm
